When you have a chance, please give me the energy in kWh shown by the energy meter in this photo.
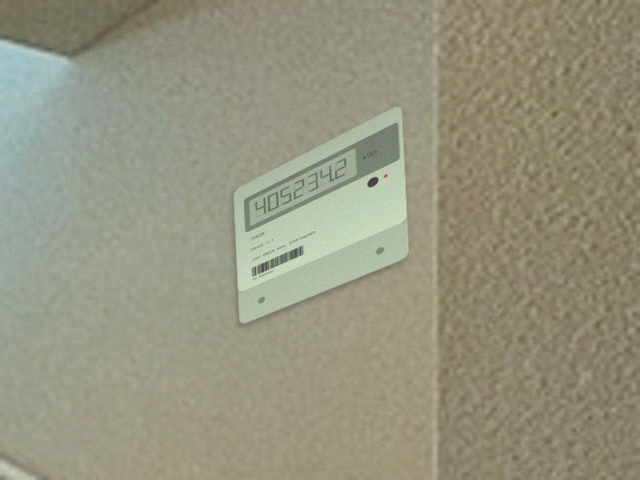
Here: 405234.2 kWh
